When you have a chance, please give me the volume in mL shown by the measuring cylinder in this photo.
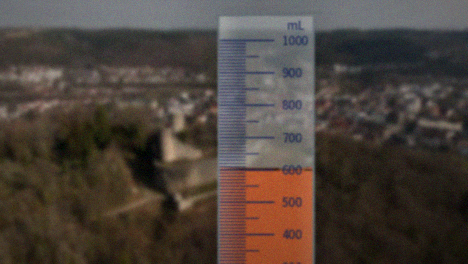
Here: 600 mL
